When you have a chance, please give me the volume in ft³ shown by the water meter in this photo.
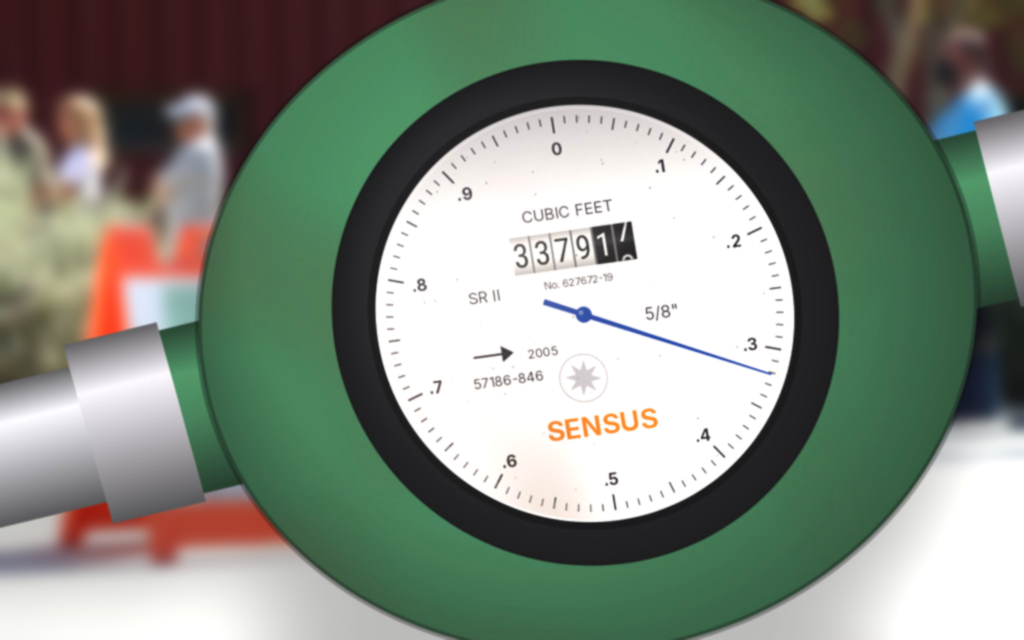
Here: 337917.32 ft³
